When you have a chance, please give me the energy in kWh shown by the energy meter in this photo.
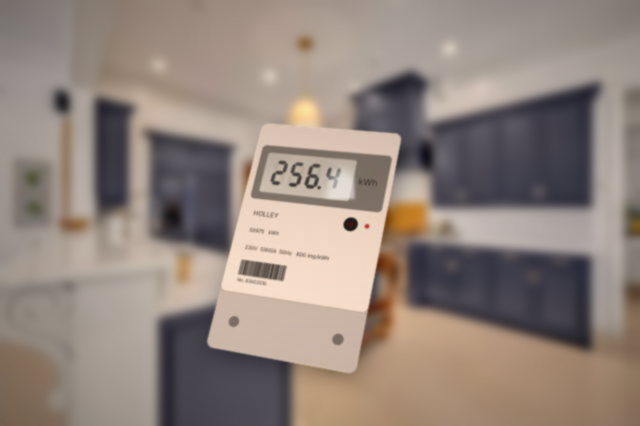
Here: 256.4 kWh
